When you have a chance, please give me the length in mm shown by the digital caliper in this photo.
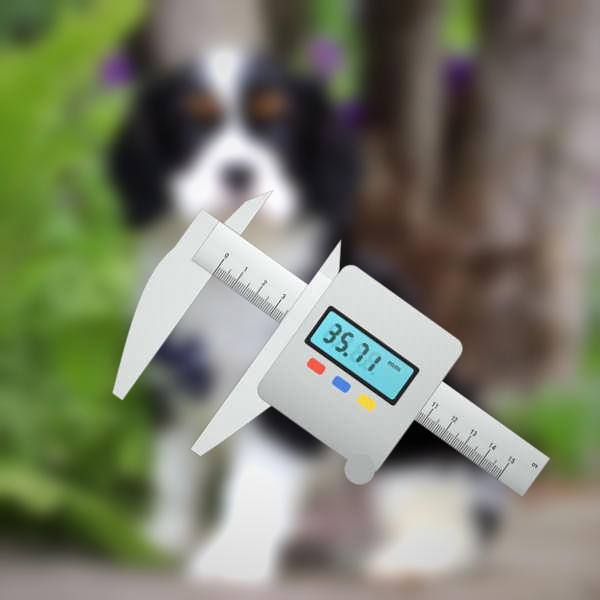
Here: 35.71 mm
